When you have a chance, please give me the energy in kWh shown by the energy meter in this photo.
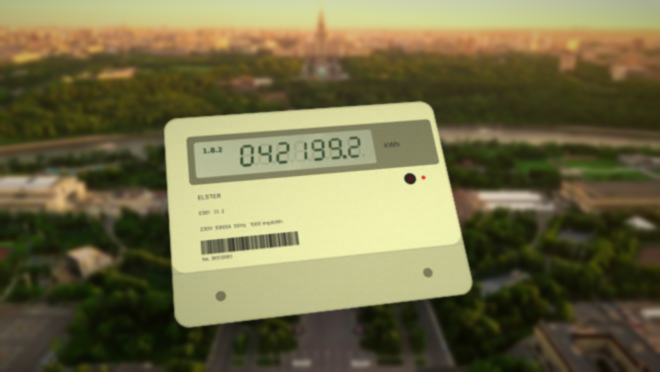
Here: 42199.2 kWh
